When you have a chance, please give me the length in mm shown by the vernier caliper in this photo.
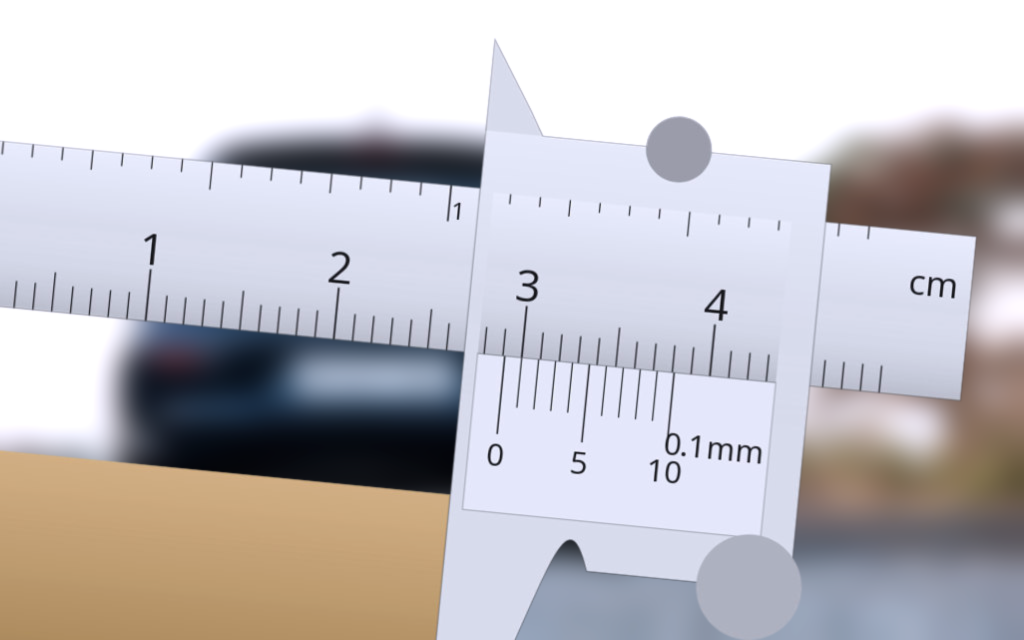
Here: 29.1 mm
